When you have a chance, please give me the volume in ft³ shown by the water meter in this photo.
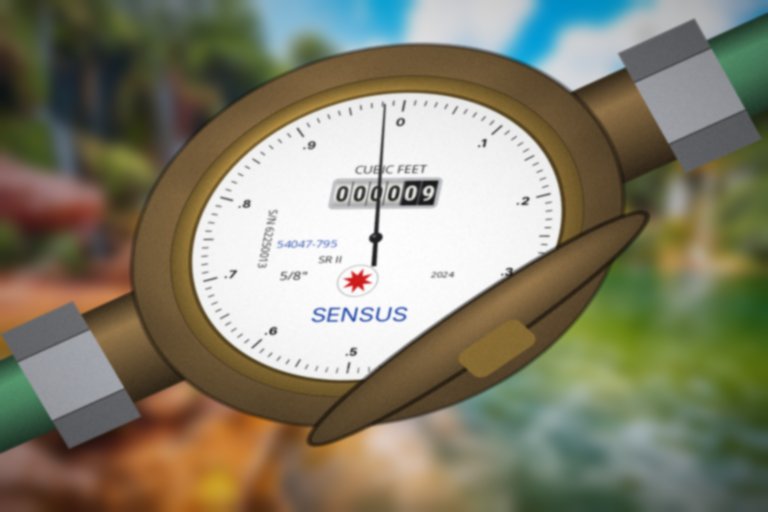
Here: 8.98 ft³
